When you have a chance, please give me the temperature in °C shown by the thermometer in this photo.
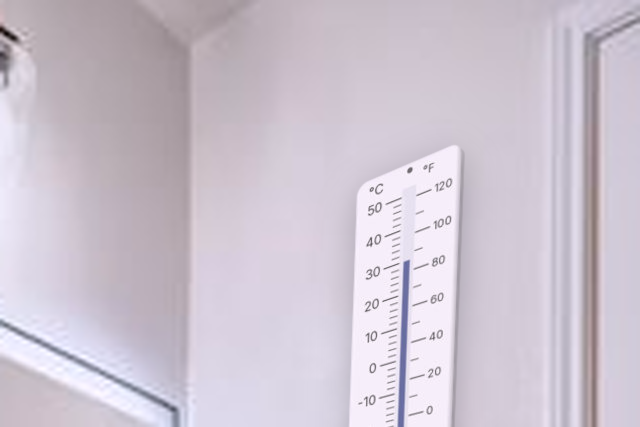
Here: 30 °C
